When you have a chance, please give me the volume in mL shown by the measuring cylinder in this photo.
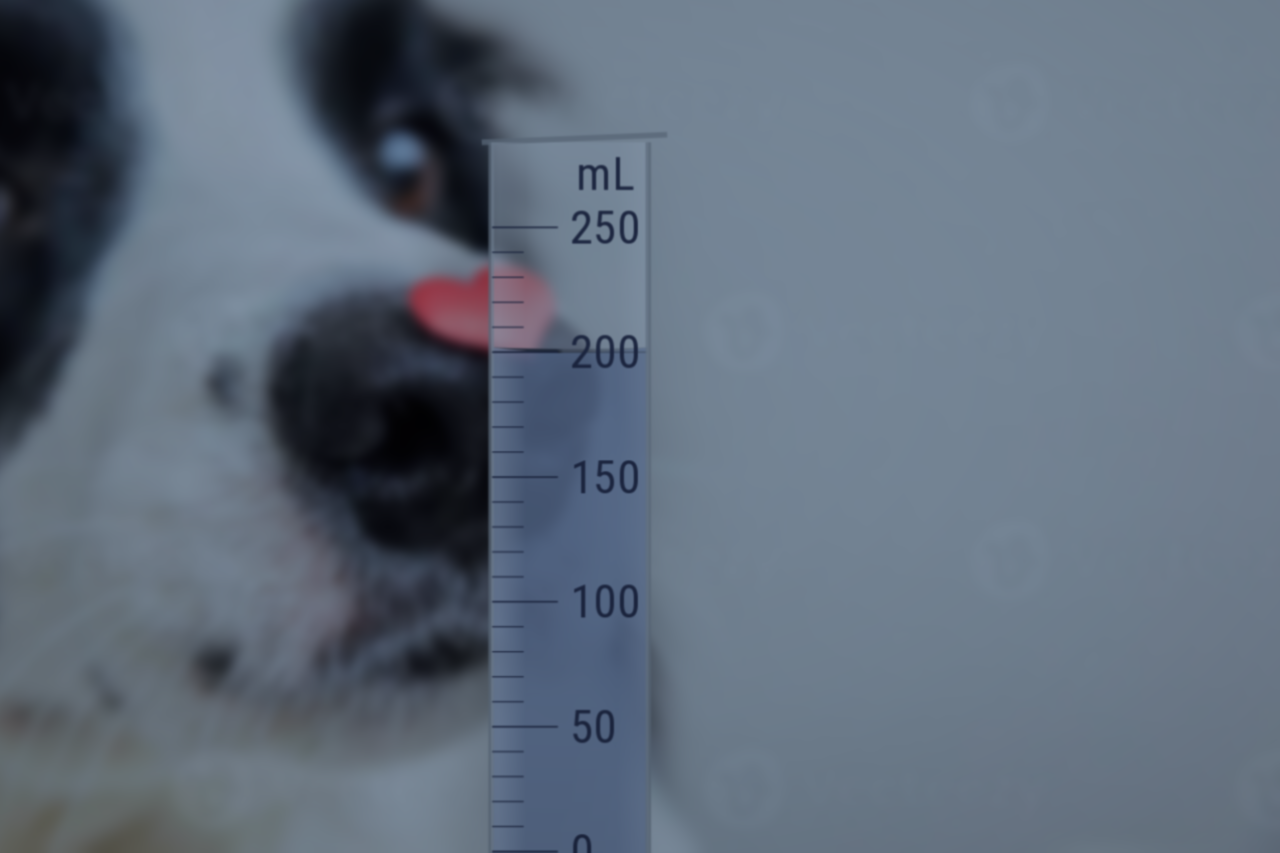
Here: 200 mL
